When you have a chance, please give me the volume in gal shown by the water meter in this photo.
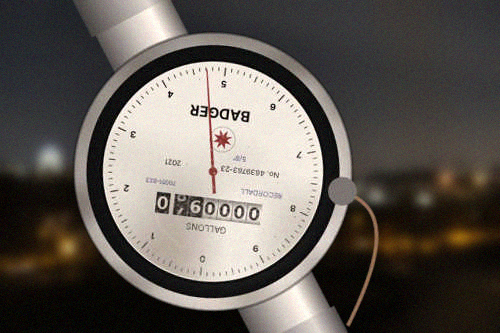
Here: 974.7 gal
